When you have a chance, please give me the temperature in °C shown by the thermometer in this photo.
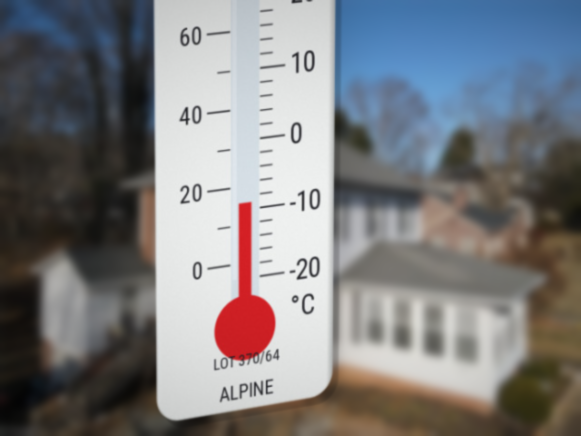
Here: -9 °C
